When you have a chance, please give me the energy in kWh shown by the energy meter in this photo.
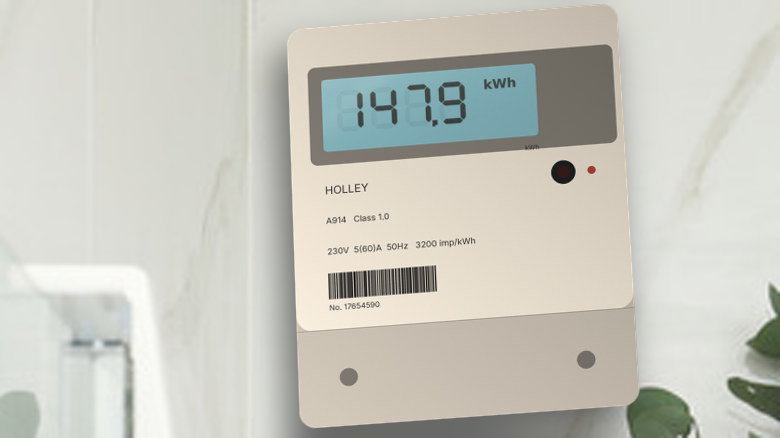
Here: 147.9 kWh
